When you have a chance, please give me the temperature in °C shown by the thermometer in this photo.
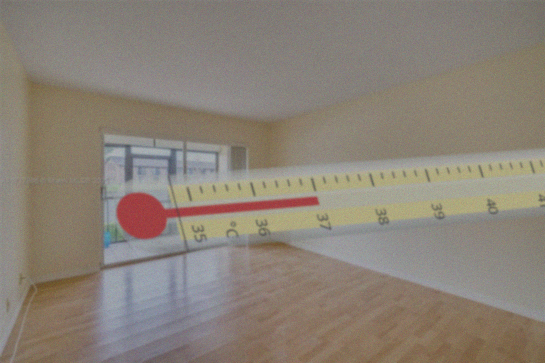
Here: 37 °C
